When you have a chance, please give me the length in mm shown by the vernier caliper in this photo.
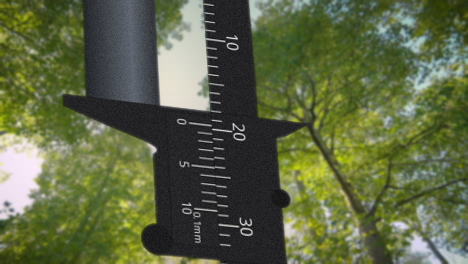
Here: 19.6 mm
